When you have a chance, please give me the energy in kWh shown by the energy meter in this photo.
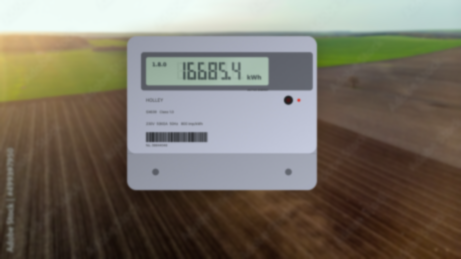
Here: 16685.4 kWh
